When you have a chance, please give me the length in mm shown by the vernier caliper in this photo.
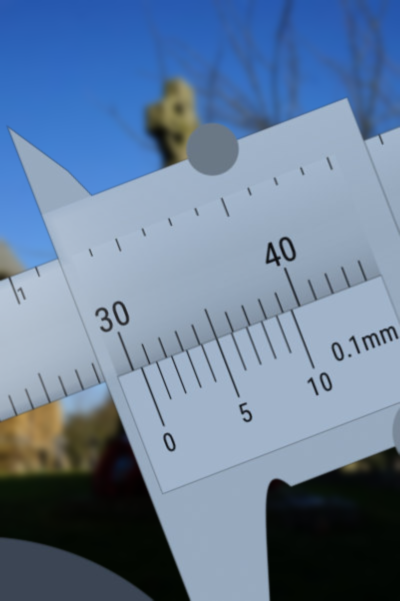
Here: 30.5 mm
